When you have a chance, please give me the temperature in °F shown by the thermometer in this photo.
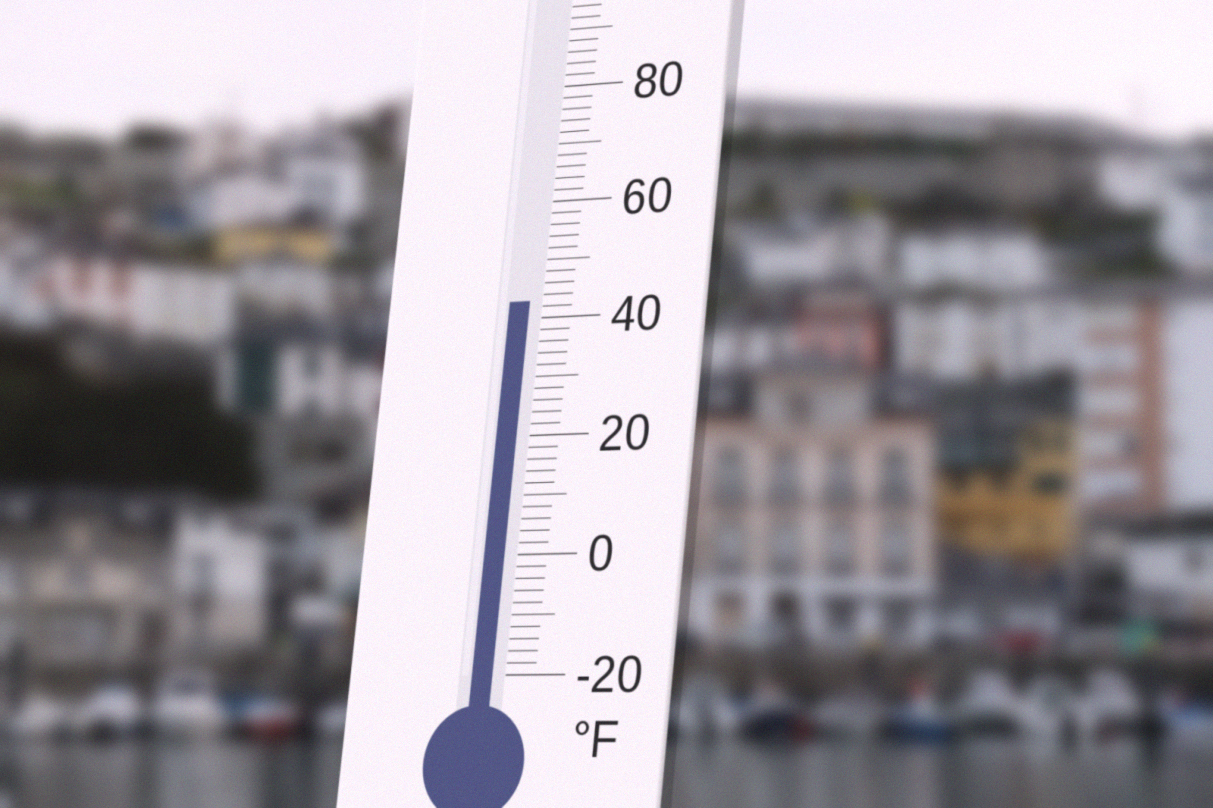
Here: 43 °F
